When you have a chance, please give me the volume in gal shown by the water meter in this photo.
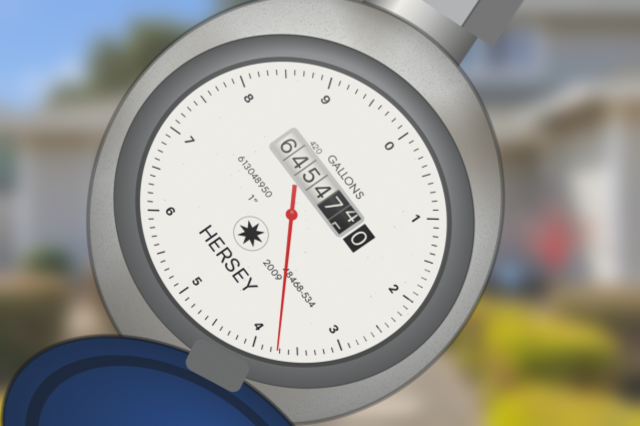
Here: 6454743.7 gal
